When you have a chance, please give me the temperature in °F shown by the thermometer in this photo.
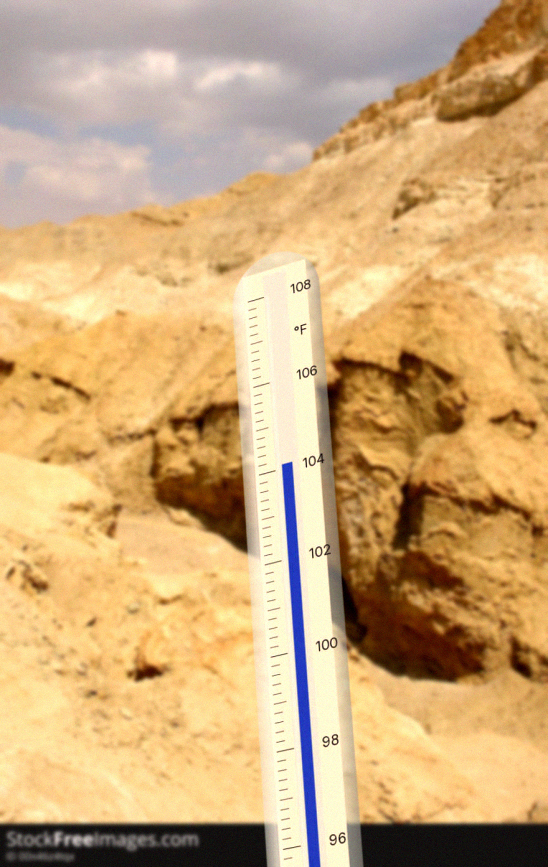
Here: 104.1 °F
